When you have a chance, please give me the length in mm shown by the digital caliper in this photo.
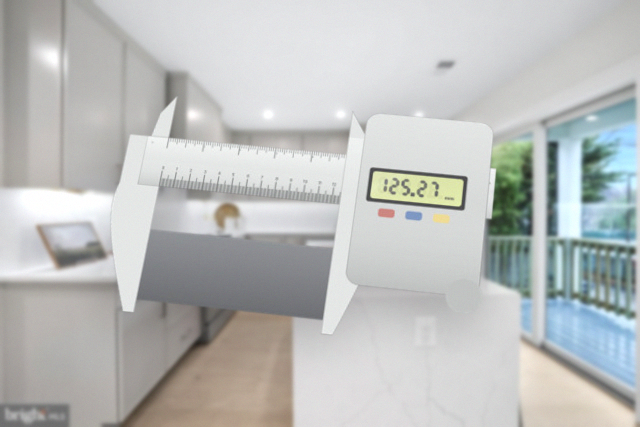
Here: 125.27 mm
